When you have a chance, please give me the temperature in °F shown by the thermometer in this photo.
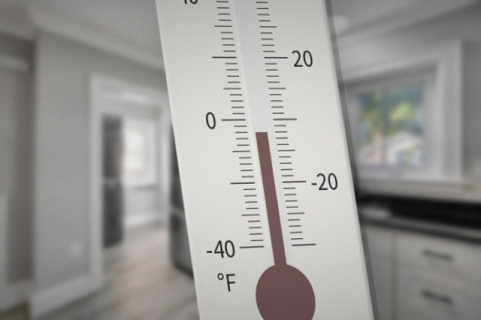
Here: -4 °F
